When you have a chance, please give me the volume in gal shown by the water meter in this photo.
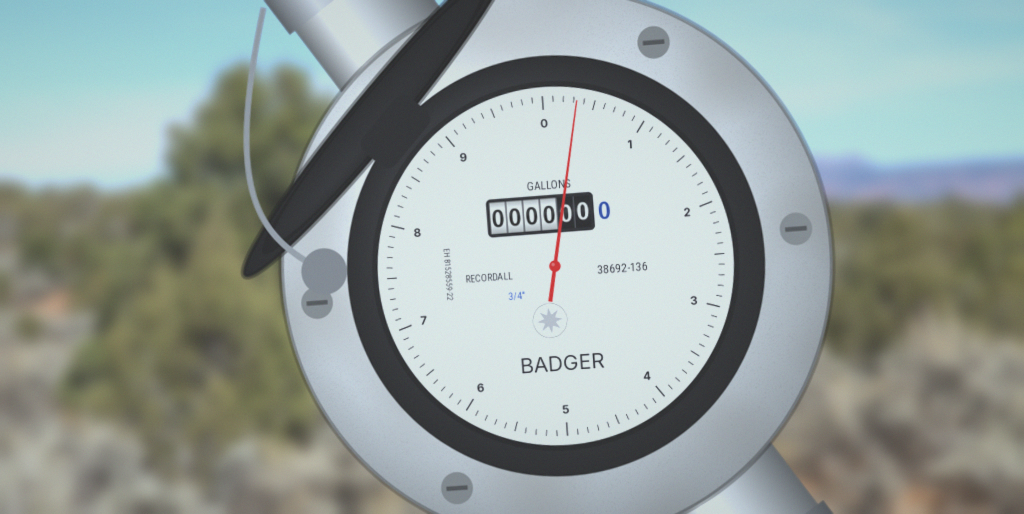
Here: 0.3 gal
